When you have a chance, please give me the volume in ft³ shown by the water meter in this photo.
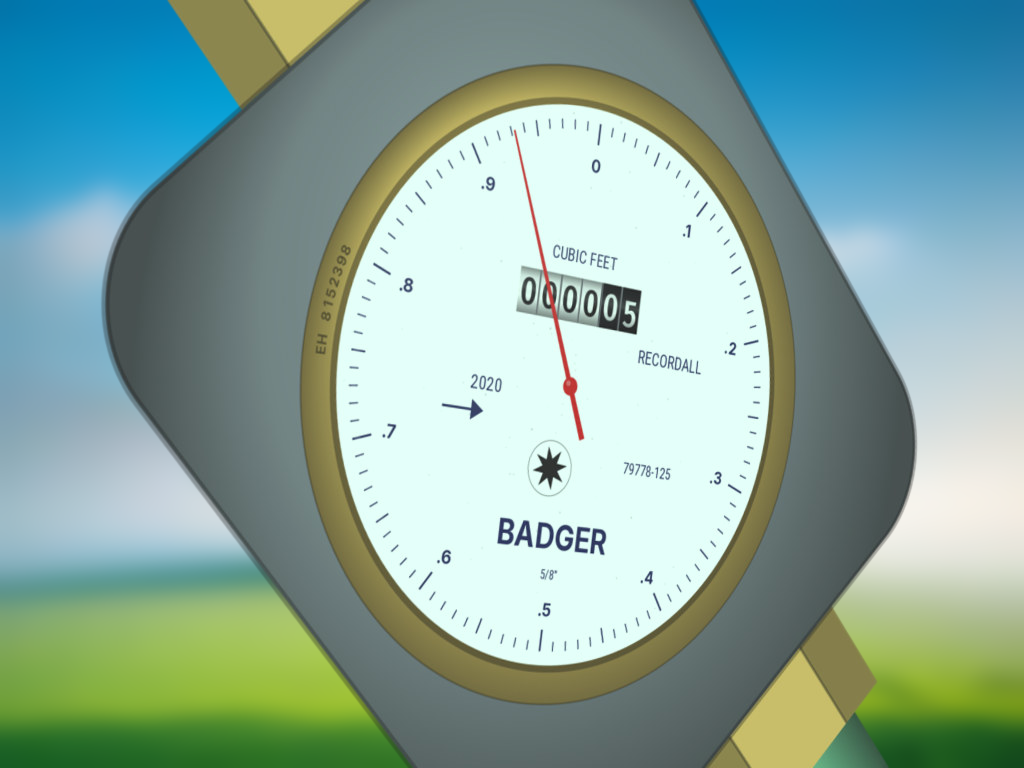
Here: 4.93 ft³
